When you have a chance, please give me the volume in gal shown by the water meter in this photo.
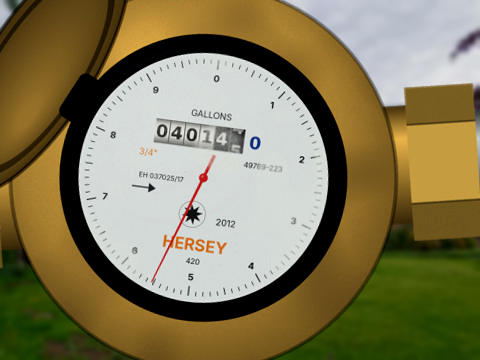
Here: 401445.5 gal
